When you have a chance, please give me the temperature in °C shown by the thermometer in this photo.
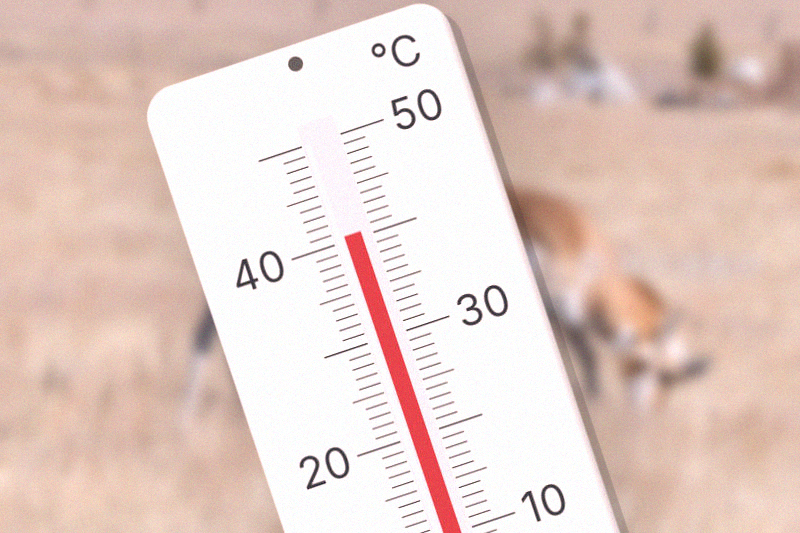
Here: 40.5 °C
